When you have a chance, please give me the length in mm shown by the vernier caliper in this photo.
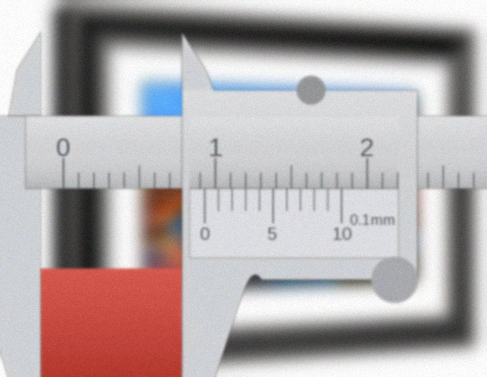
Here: 9.3 mm
